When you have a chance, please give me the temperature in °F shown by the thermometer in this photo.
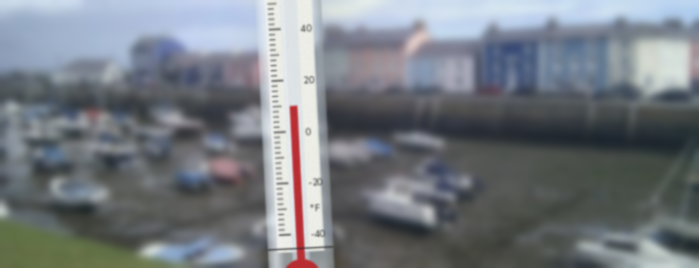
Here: 10 °F
